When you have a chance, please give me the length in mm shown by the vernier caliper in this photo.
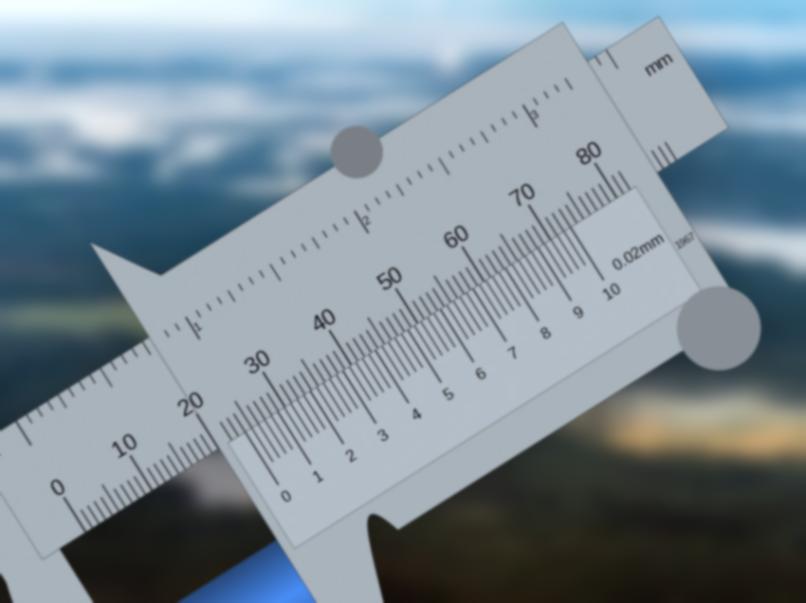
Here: 24.0 mm
